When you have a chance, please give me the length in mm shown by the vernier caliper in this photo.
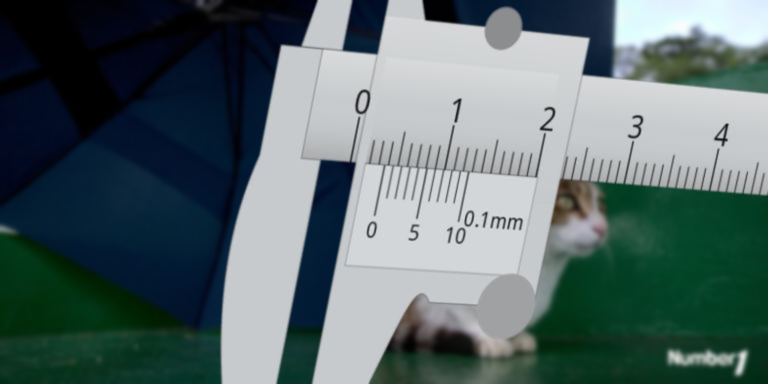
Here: 3.6 mm
